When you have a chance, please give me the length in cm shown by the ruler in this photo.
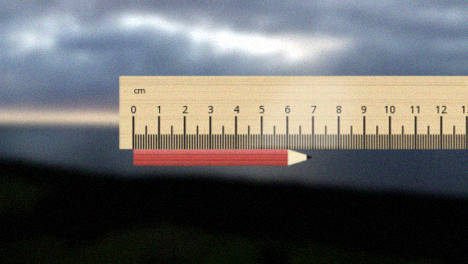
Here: 7 cm
